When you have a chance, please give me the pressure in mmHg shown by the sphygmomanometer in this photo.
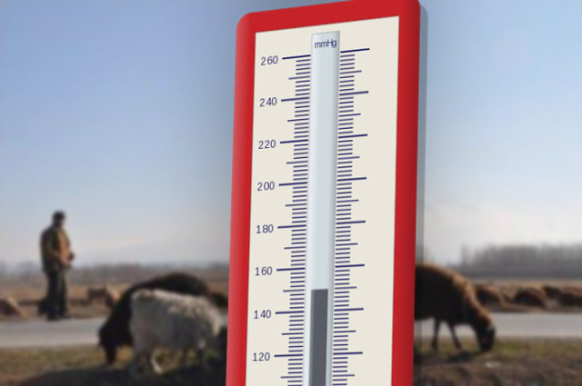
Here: 150 mmHg
